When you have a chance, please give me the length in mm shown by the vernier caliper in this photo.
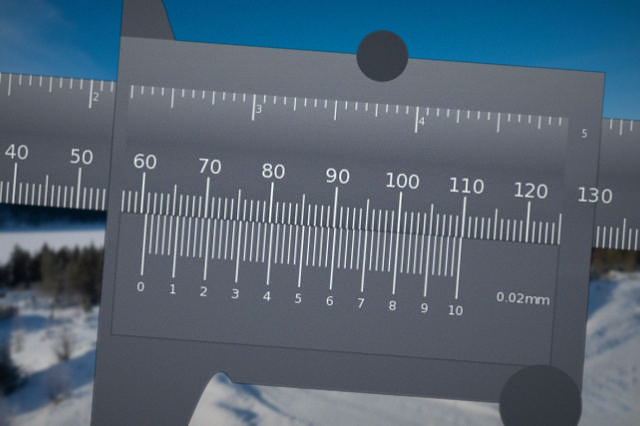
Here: 60.8 mm
